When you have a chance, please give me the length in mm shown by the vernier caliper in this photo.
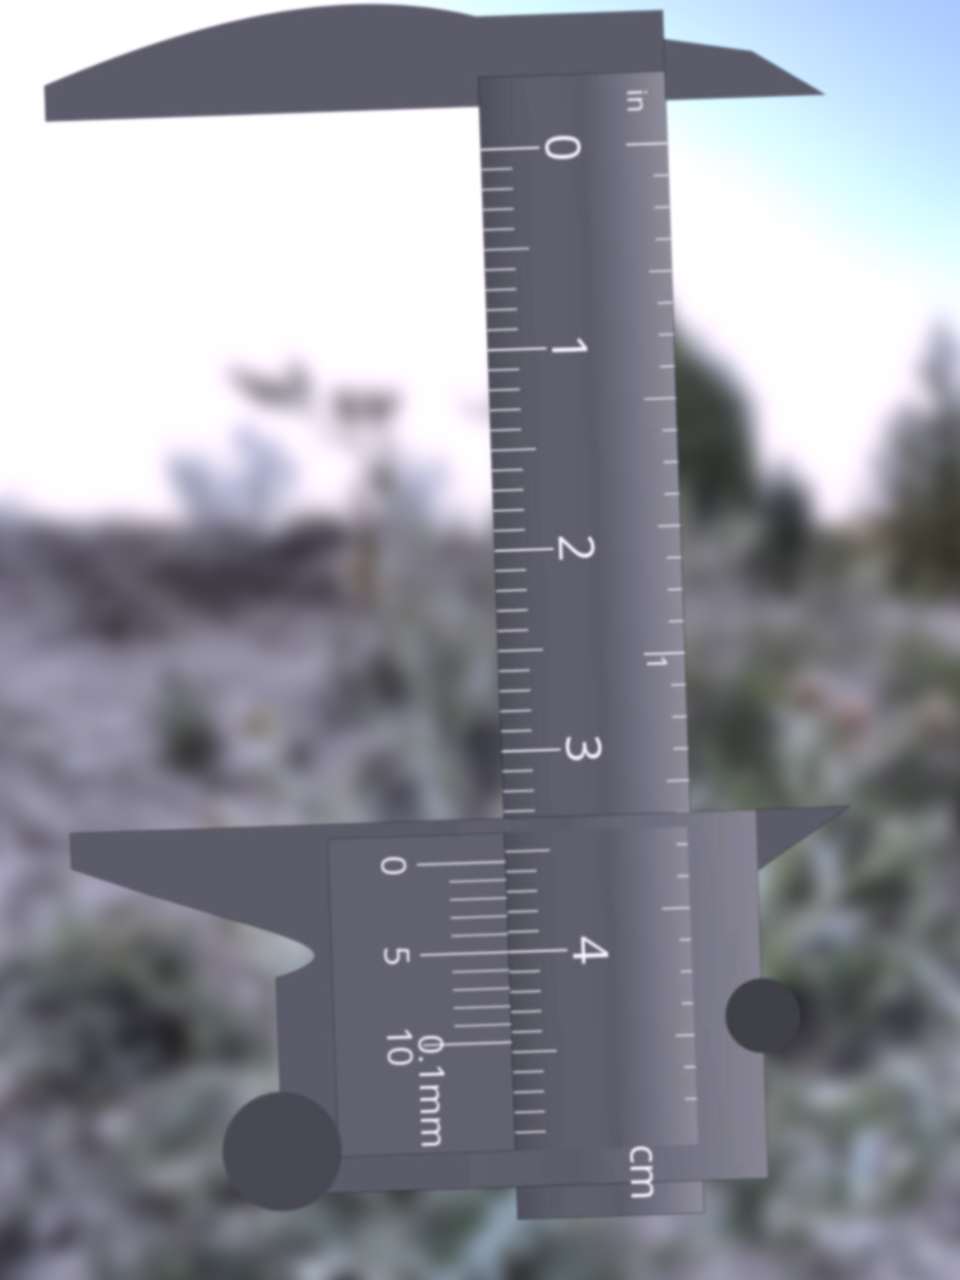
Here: 35.5 mm
